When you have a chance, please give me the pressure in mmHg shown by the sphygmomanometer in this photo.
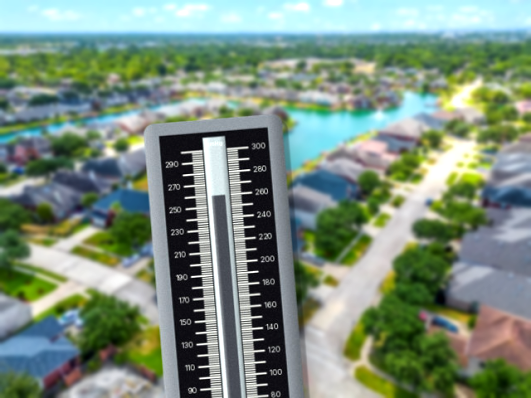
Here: 260 mmHg
